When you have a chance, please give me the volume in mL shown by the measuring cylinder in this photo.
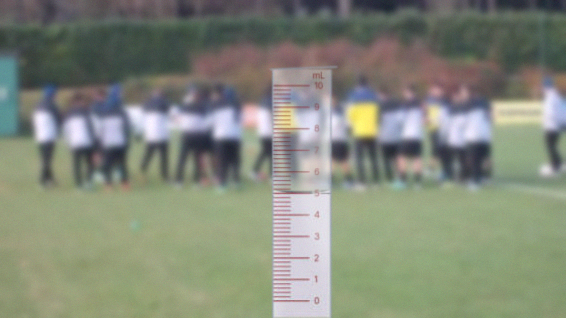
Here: 5 mL
